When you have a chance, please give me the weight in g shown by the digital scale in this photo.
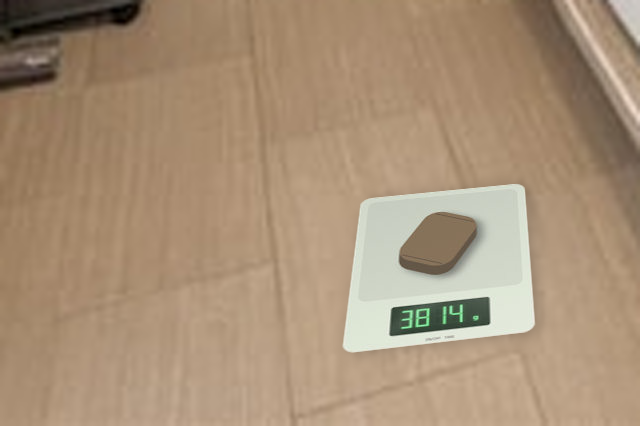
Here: 3814 g
